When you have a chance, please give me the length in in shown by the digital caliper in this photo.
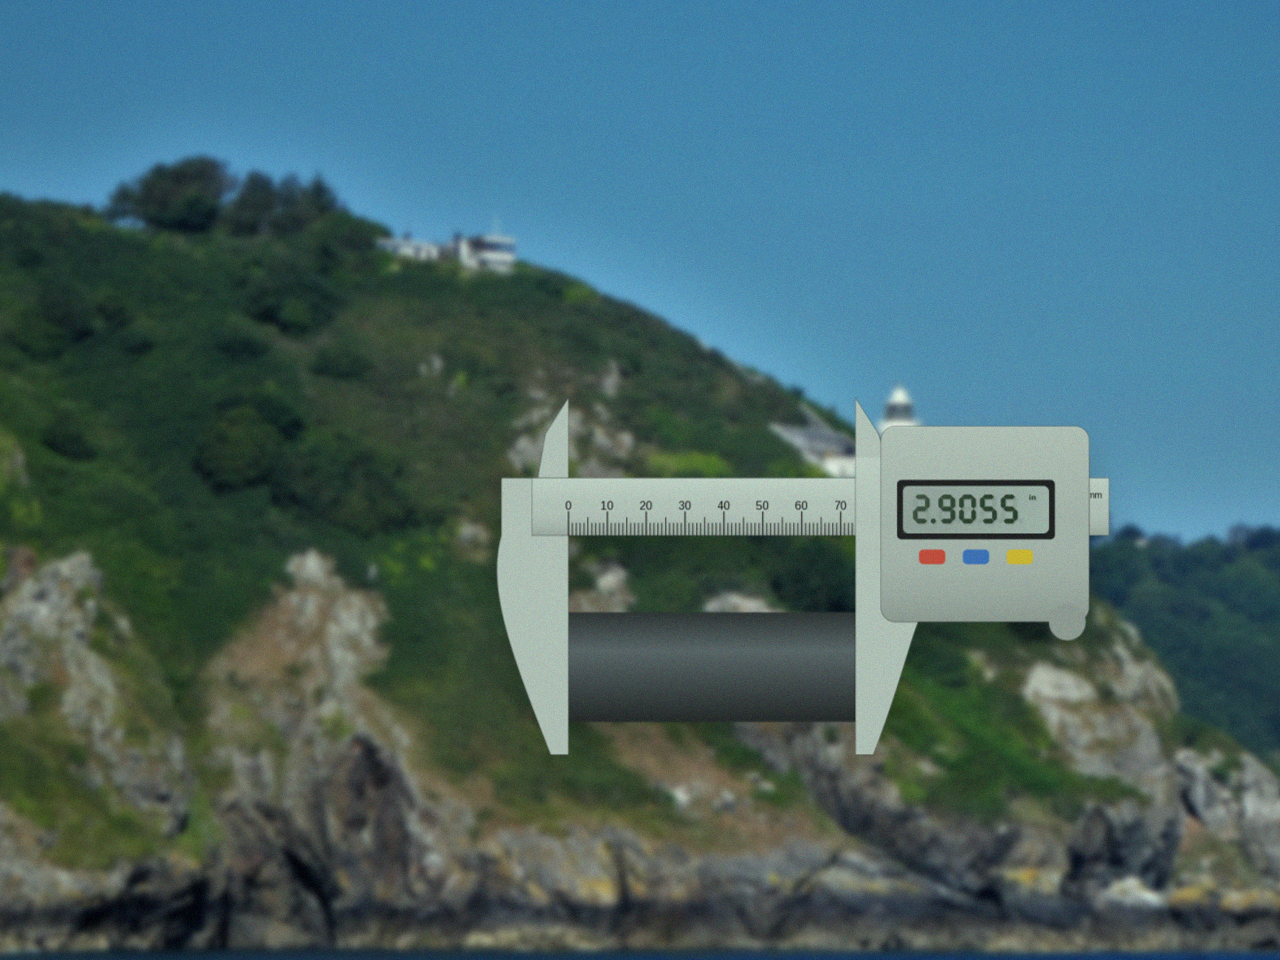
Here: 2.9055 in
